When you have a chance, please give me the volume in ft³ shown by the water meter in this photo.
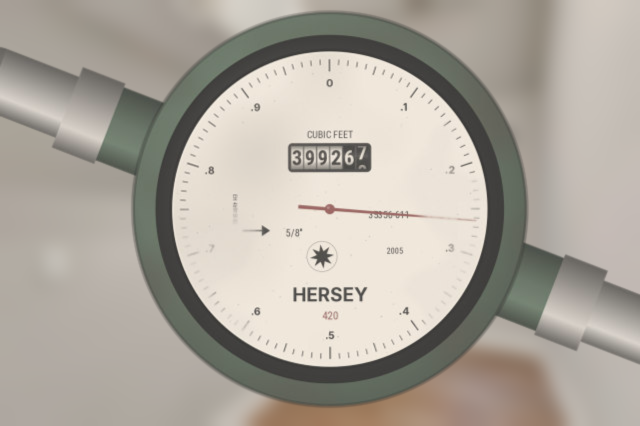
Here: 399267.26 ft³
